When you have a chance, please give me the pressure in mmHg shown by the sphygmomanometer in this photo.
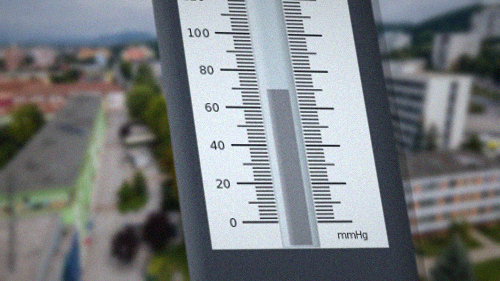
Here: 70 mmHg
